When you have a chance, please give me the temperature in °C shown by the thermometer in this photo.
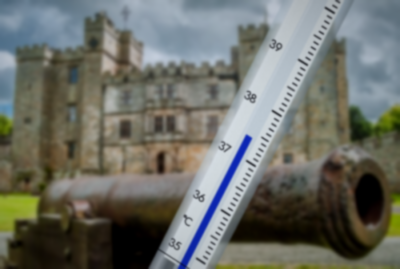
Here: 37.4 °C
